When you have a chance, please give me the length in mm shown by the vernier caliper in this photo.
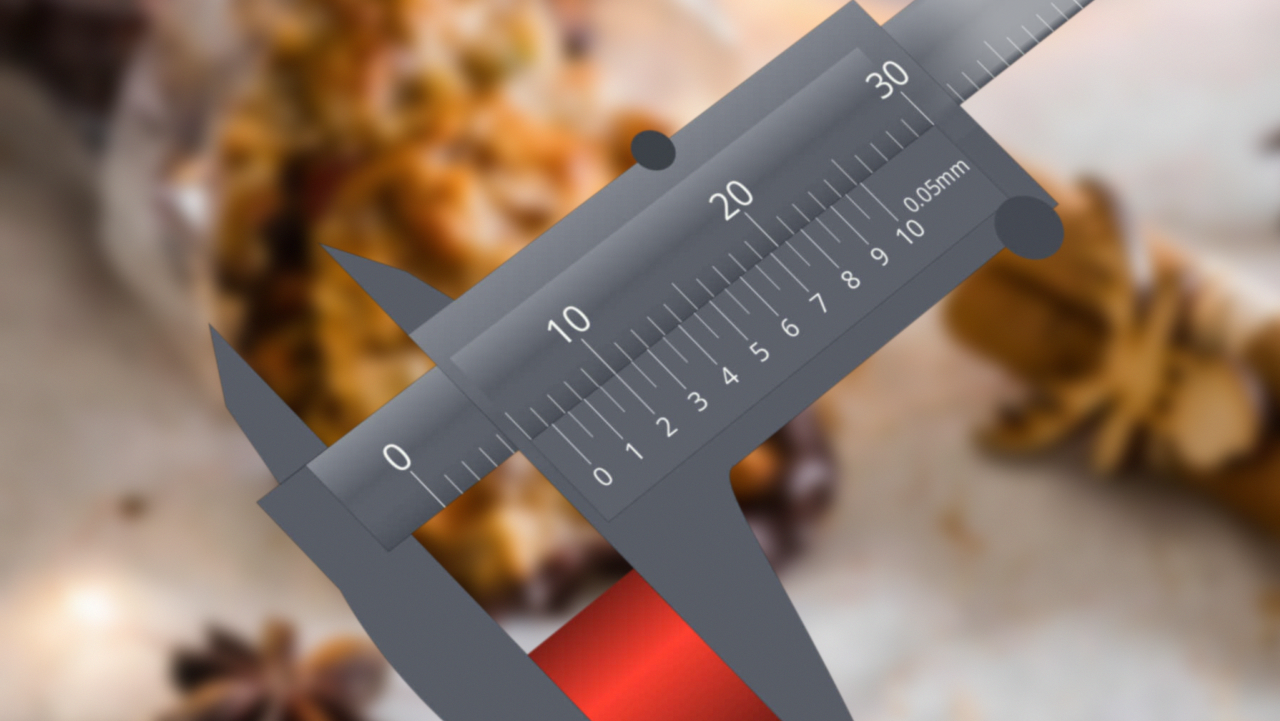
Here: 6.2 mm
